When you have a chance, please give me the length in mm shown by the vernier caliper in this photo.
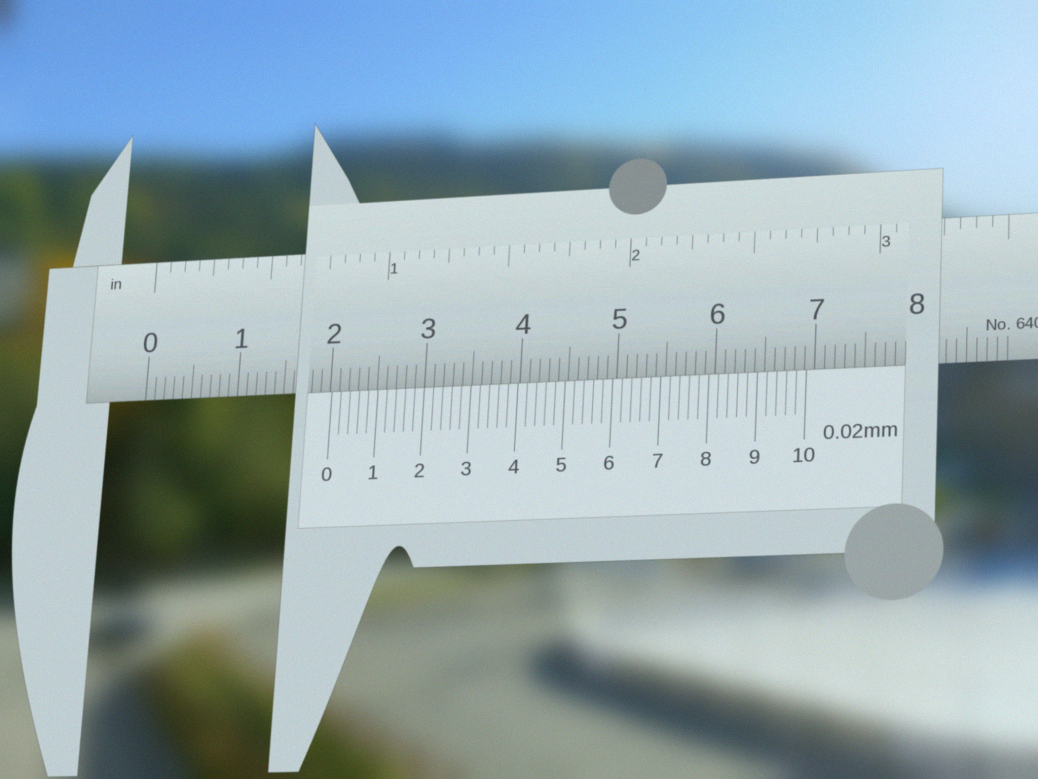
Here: 20.2 mm
